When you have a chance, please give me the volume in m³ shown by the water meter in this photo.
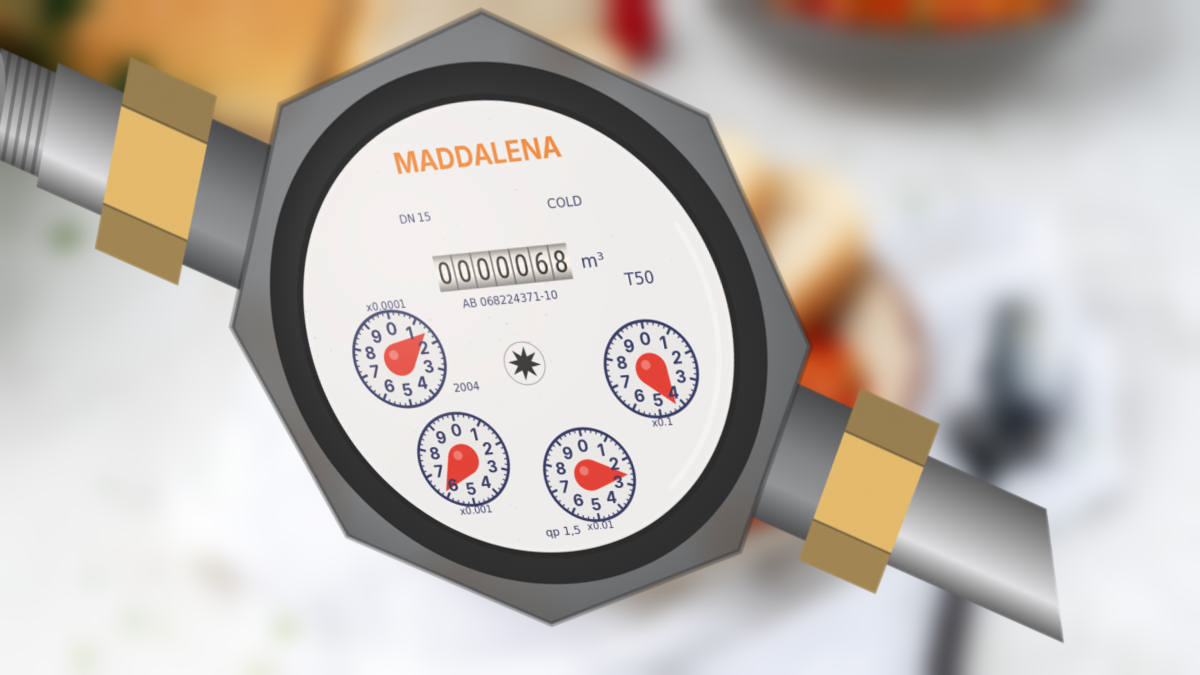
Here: 68.4261 m³
